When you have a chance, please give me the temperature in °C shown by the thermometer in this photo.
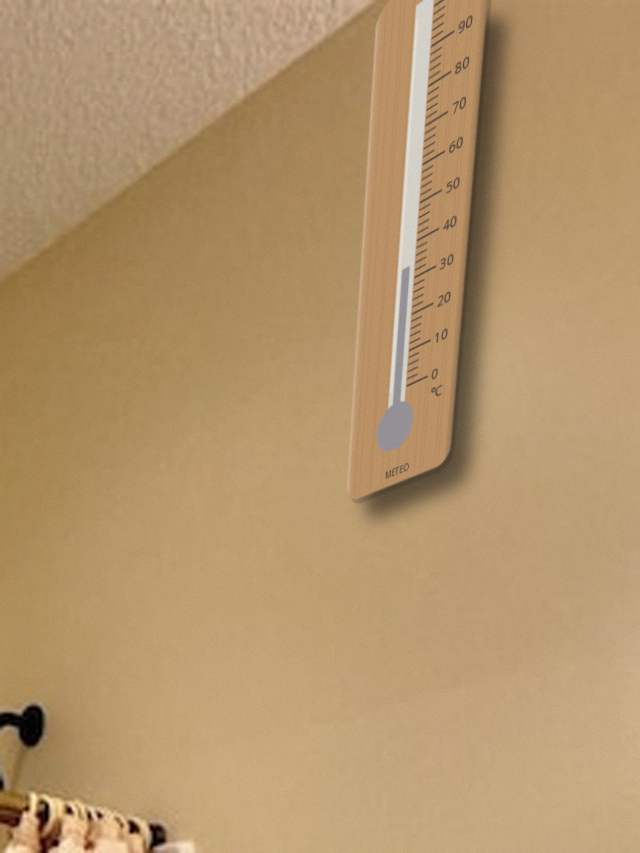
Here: 34 °C
